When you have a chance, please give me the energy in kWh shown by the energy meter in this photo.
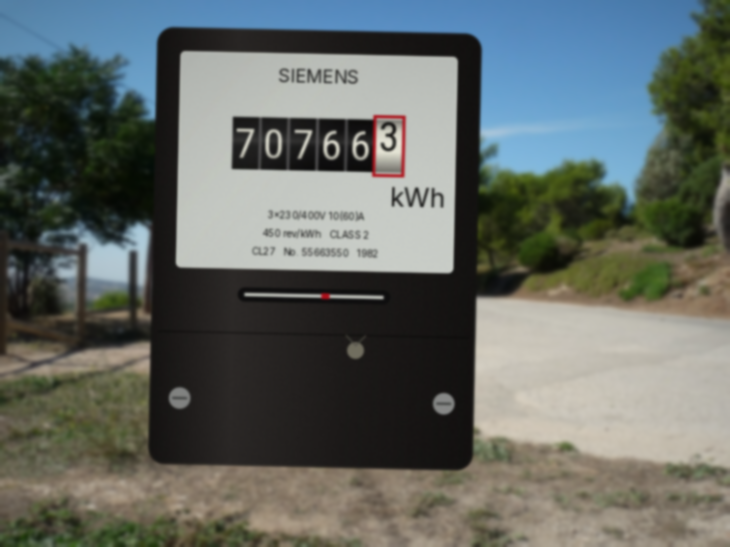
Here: 70766.3 kWh
